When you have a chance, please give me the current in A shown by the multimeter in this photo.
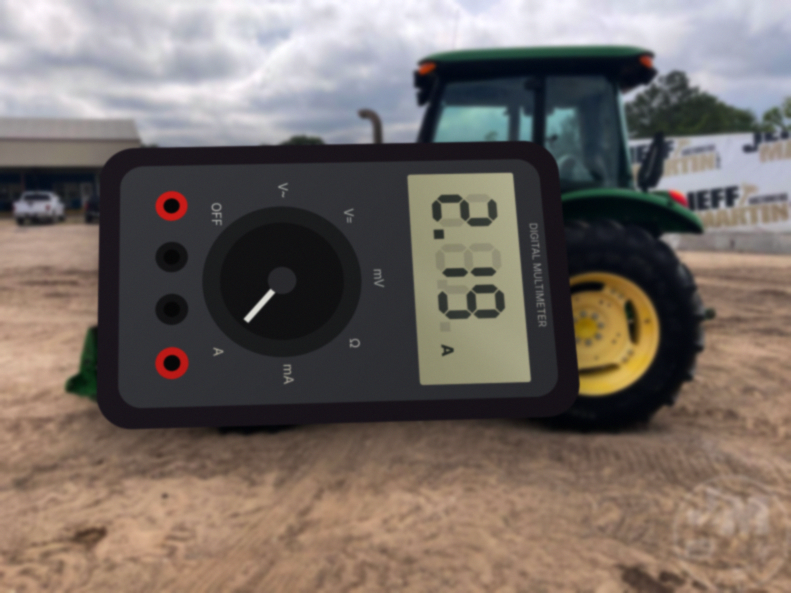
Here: 2.19 A
